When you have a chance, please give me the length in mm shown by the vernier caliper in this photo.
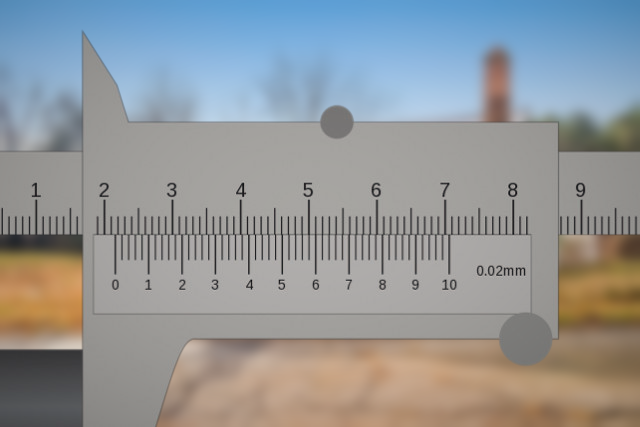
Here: 21.6 mm
